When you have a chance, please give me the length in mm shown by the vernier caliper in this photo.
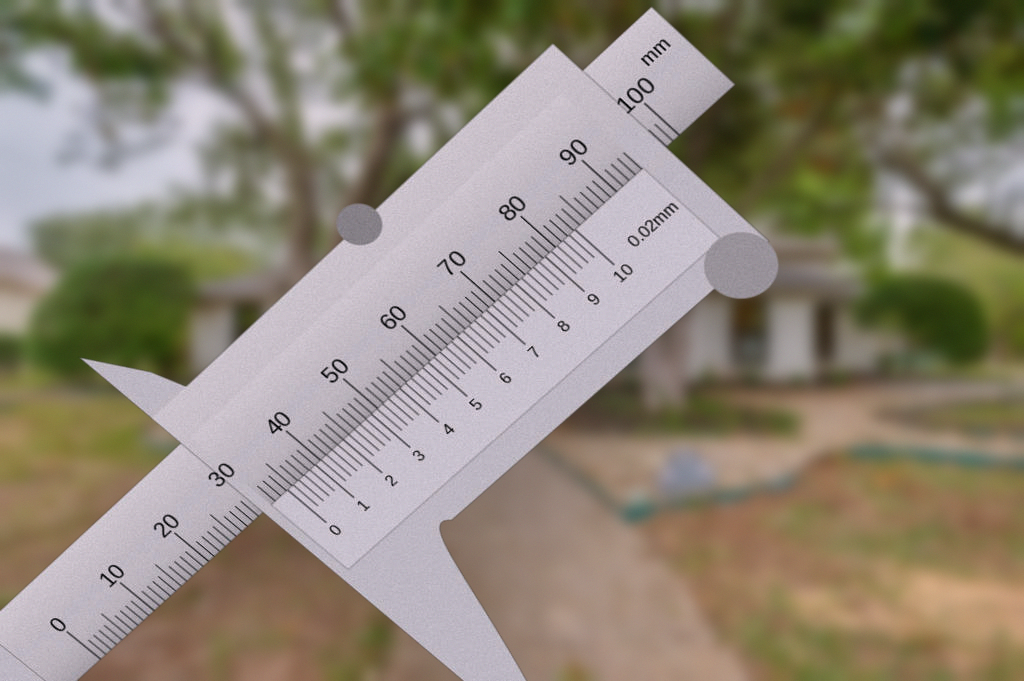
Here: 34.2 mm
